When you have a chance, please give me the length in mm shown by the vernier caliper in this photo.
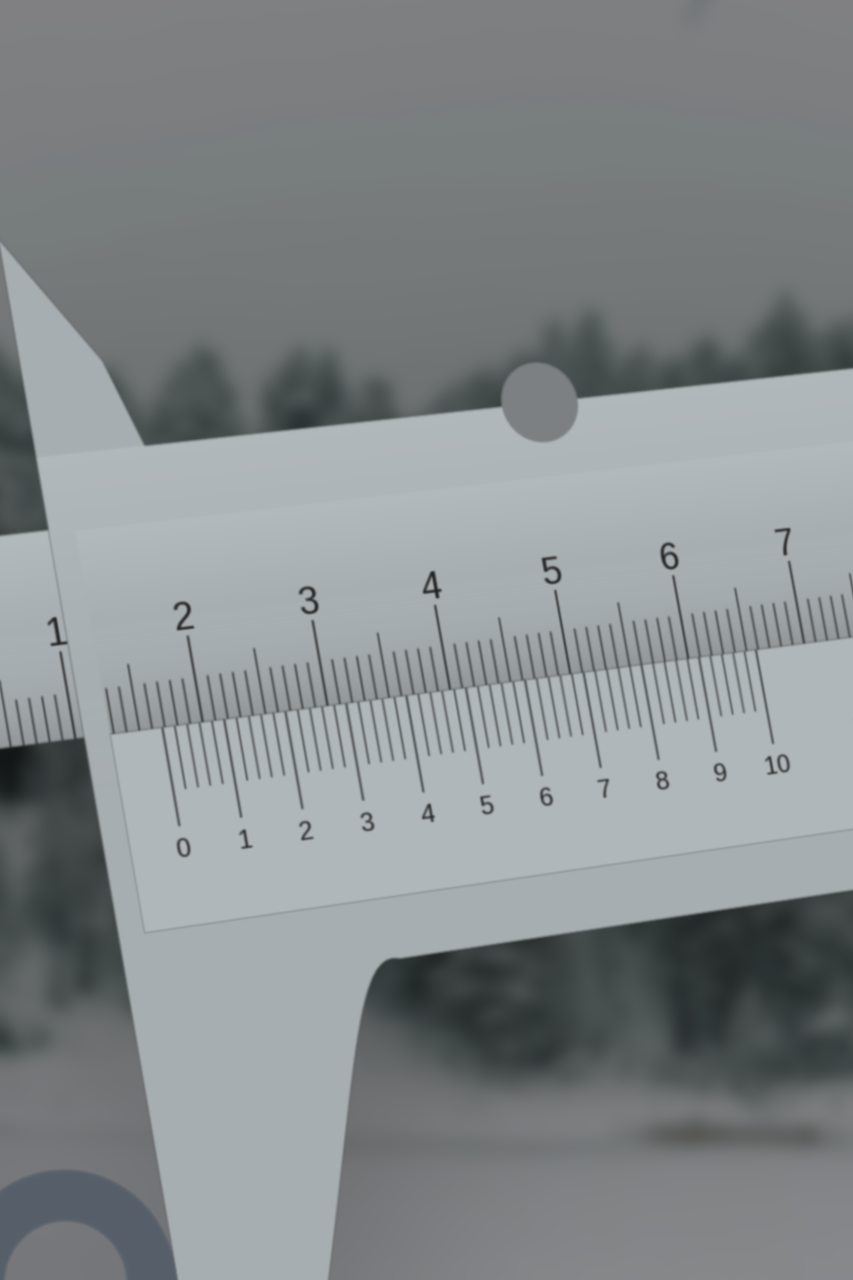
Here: 16.8 mm
